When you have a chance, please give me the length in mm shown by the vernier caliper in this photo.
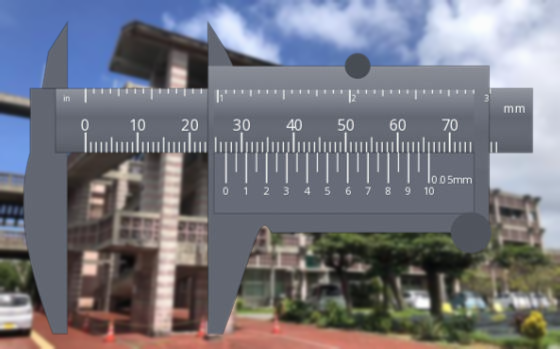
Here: 27.0 mm
